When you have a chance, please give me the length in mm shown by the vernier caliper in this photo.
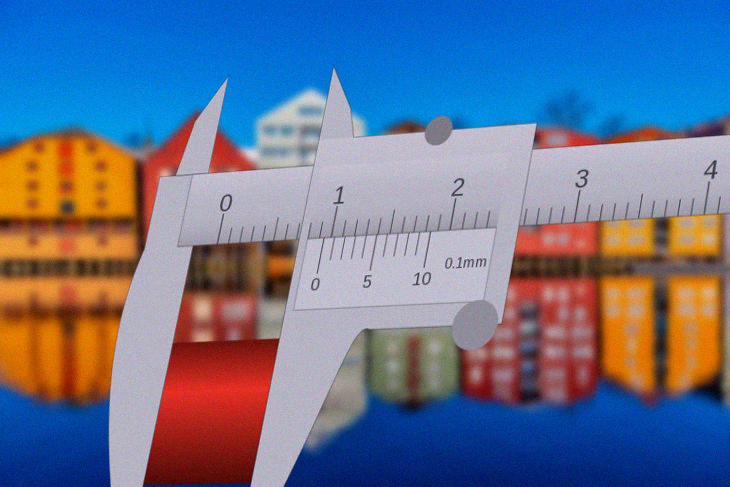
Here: 9.4 mm
